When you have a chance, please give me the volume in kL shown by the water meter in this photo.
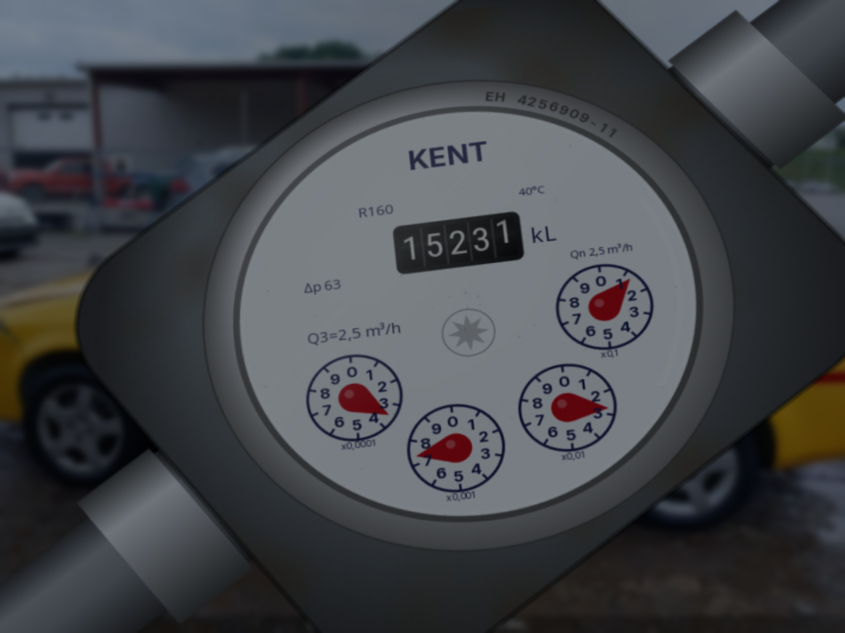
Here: 15231.1273 kL
